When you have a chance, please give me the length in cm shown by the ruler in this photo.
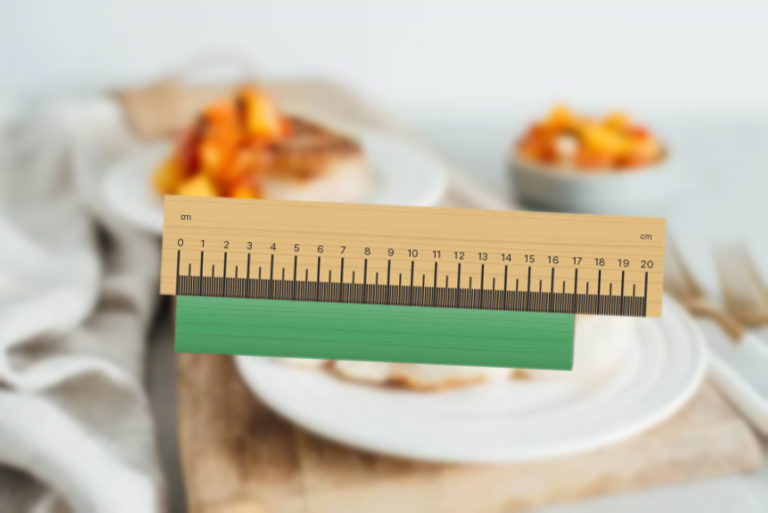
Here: 17 cm
